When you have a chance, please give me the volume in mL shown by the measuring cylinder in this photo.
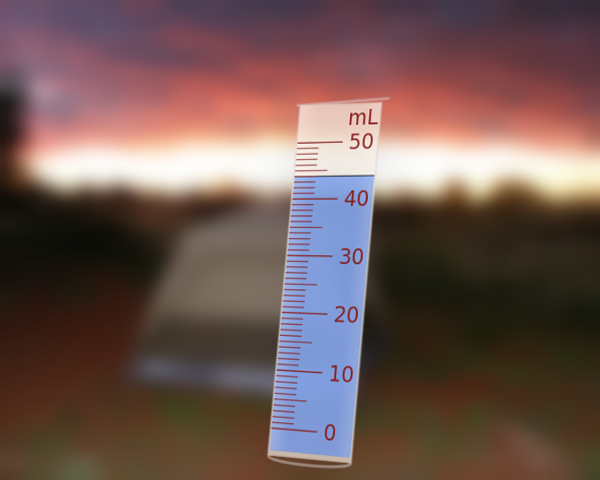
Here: 44 mL
